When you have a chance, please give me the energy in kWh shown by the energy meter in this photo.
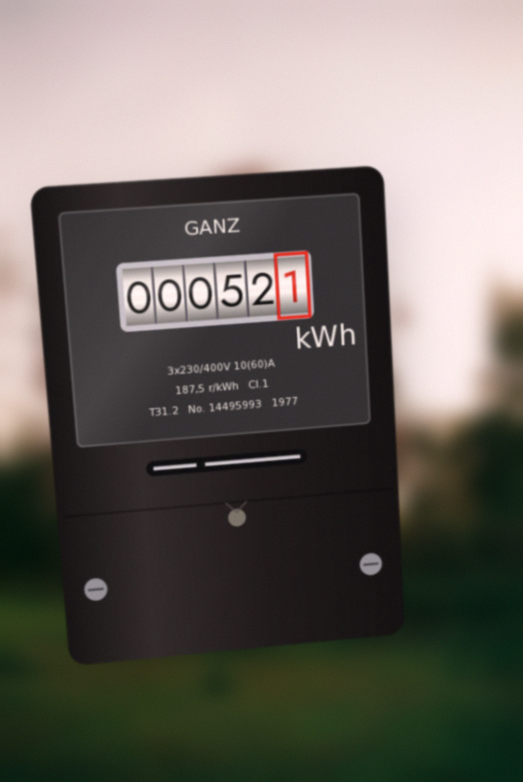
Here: 52.1 kWh
